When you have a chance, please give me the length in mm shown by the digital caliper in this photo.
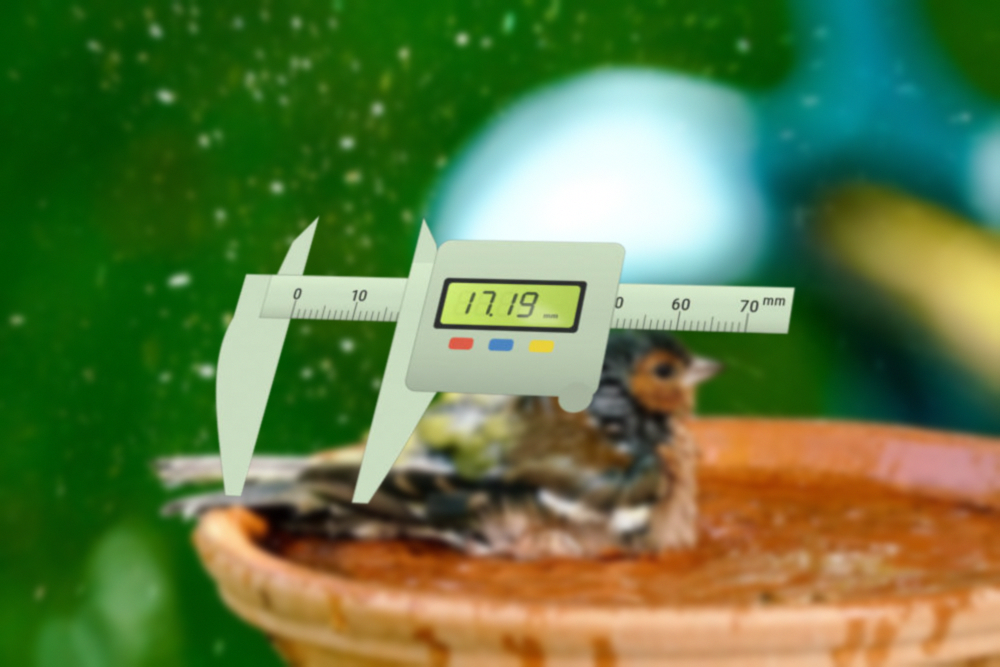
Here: 17.19 mm
